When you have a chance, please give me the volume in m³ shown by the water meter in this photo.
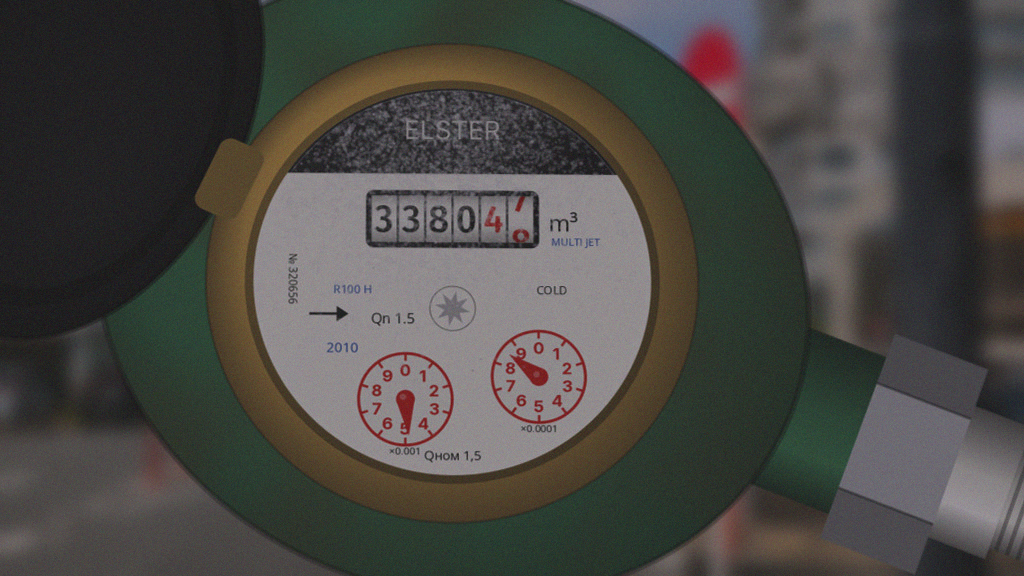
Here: 3380.4748 m³
